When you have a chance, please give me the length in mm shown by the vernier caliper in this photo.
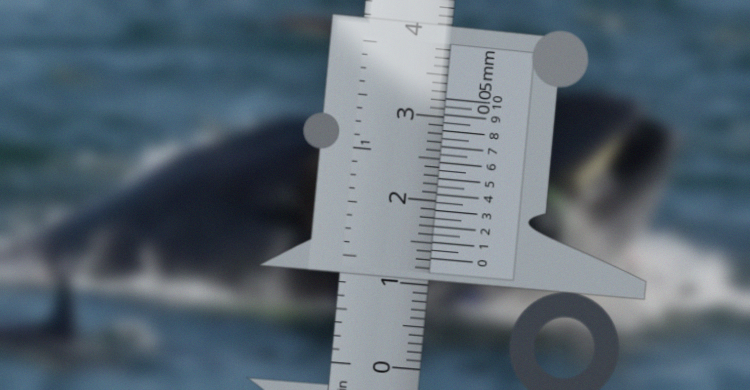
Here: 13.2 mm
